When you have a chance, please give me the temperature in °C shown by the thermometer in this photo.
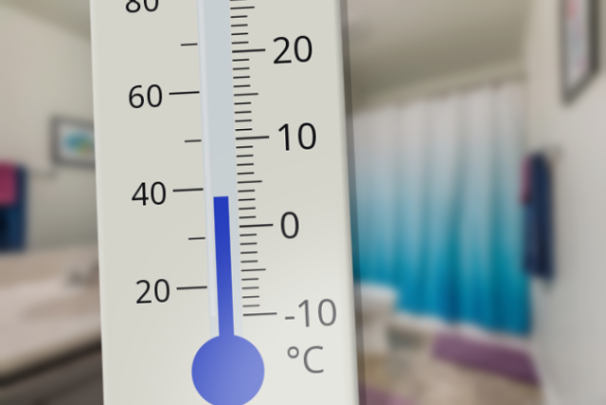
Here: 3.5 °C
